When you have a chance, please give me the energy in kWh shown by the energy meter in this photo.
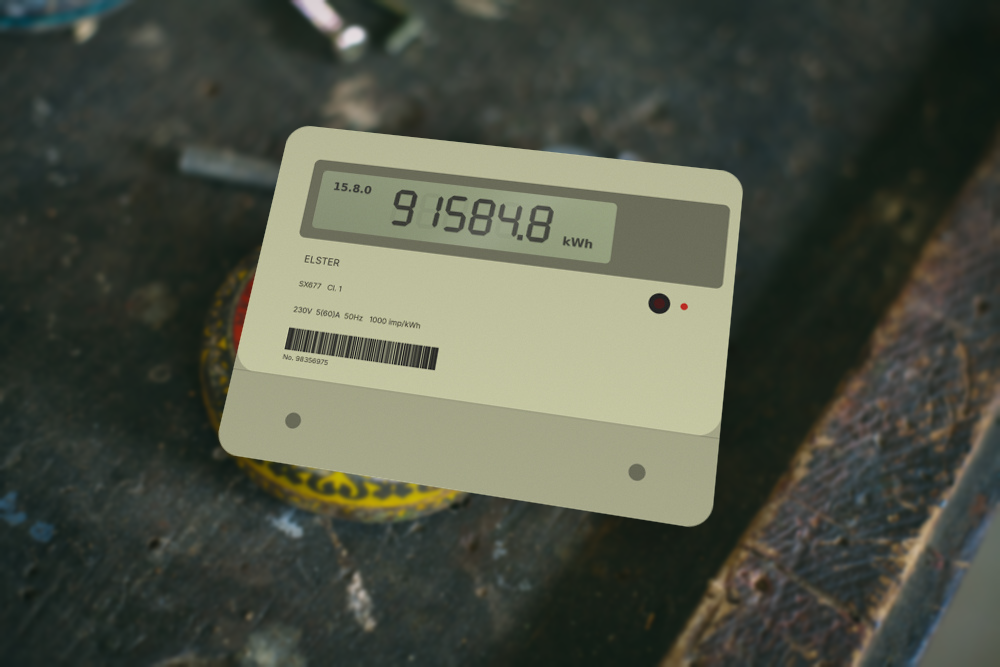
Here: 91584.8 kWh
